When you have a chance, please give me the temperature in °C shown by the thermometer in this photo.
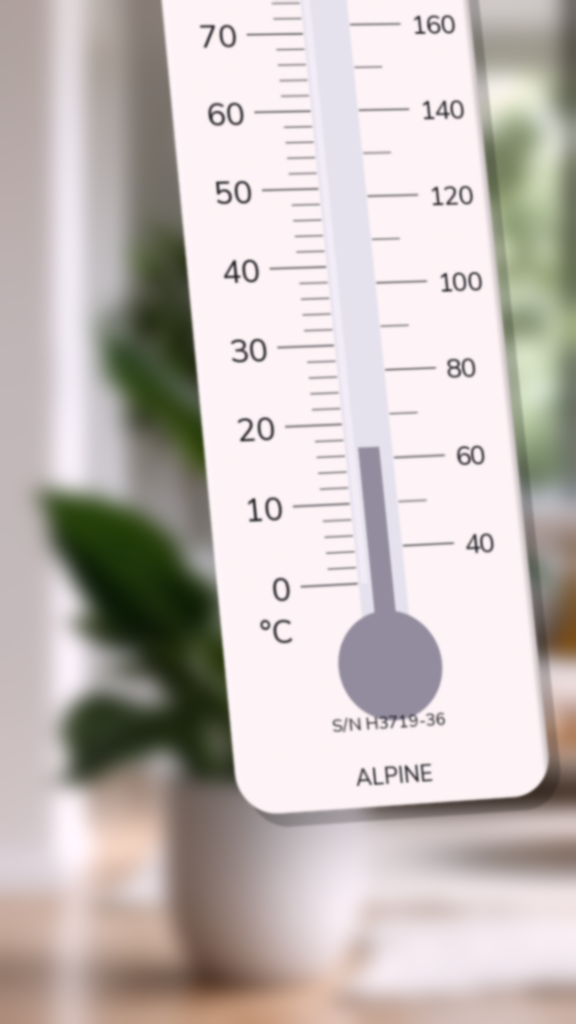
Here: 17 °C
